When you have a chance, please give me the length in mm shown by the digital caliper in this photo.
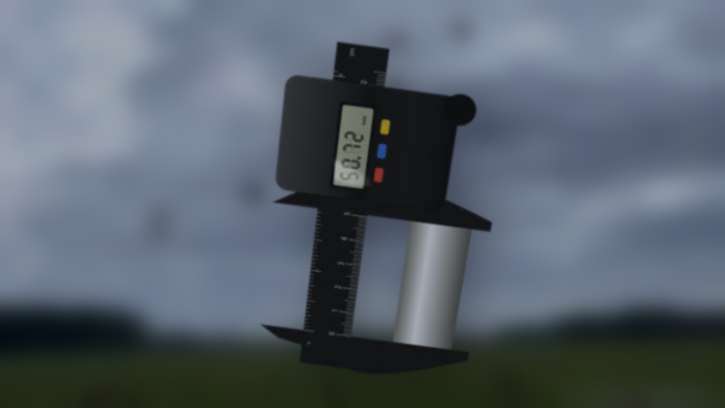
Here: 50.72 mm
